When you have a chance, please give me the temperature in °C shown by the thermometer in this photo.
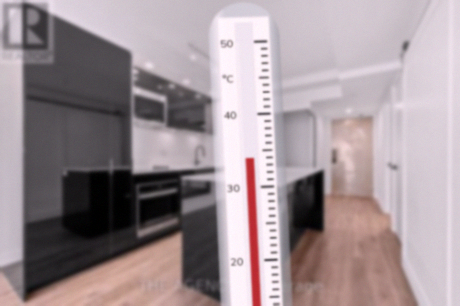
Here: 34 °C
